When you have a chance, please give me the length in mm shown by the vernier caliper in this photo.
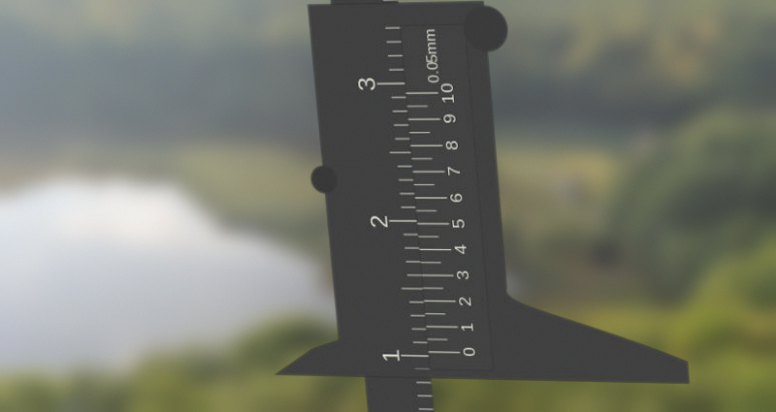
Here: 10.3 mm
